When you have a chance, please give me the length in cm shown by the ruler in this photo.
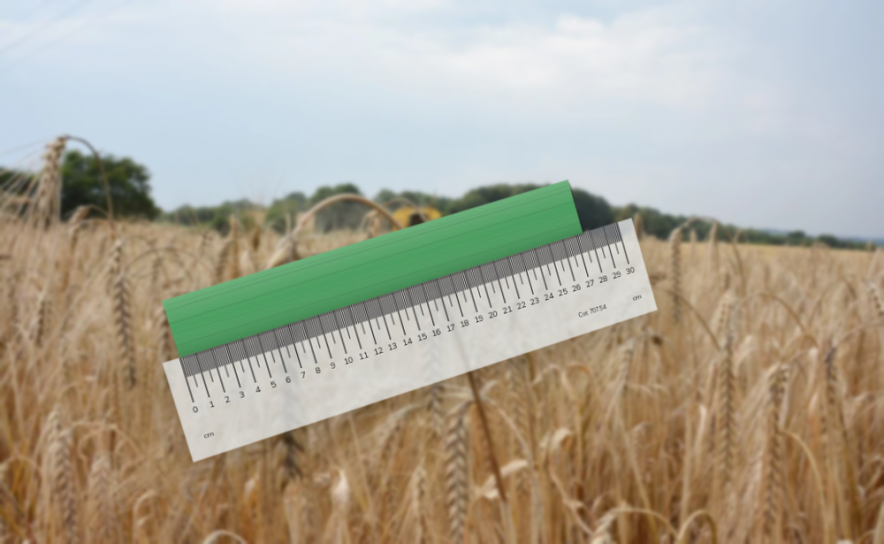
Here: 27.5 cm
